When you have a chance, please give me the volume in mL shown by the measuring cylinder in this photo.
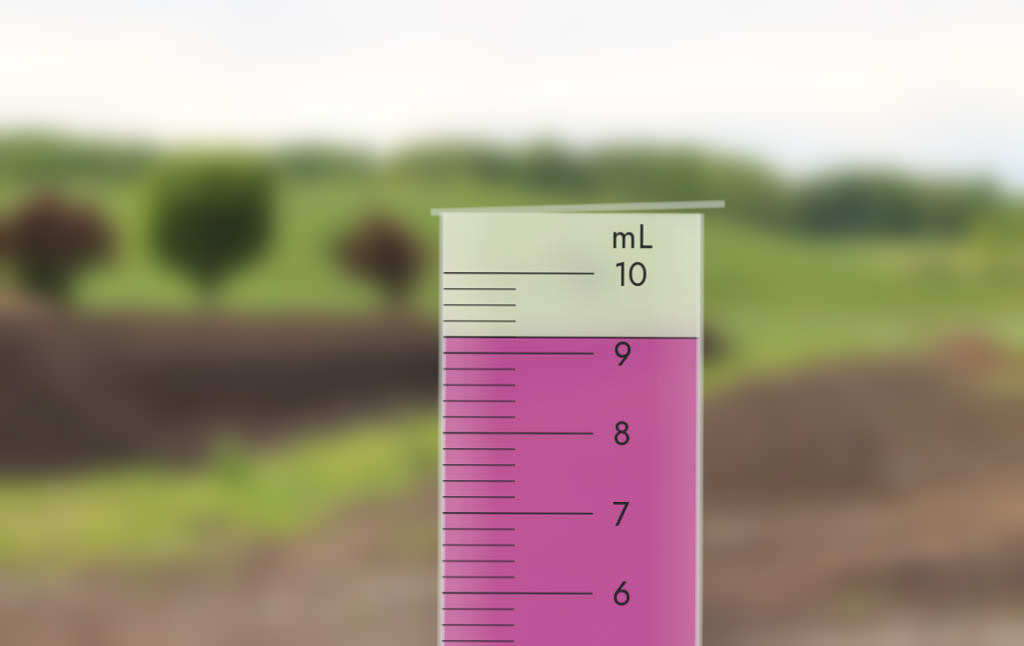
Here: 9.2 mL
